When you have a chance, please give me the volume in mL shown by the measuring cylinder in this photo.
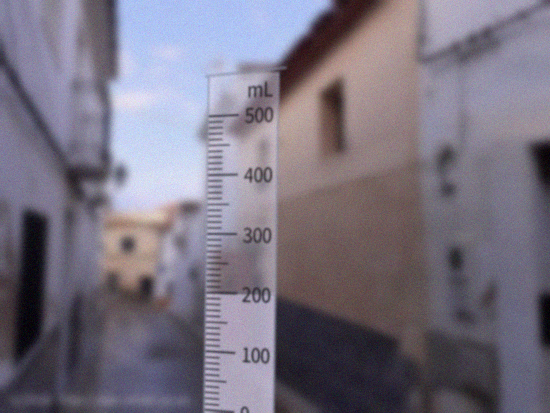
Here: 200 mL
